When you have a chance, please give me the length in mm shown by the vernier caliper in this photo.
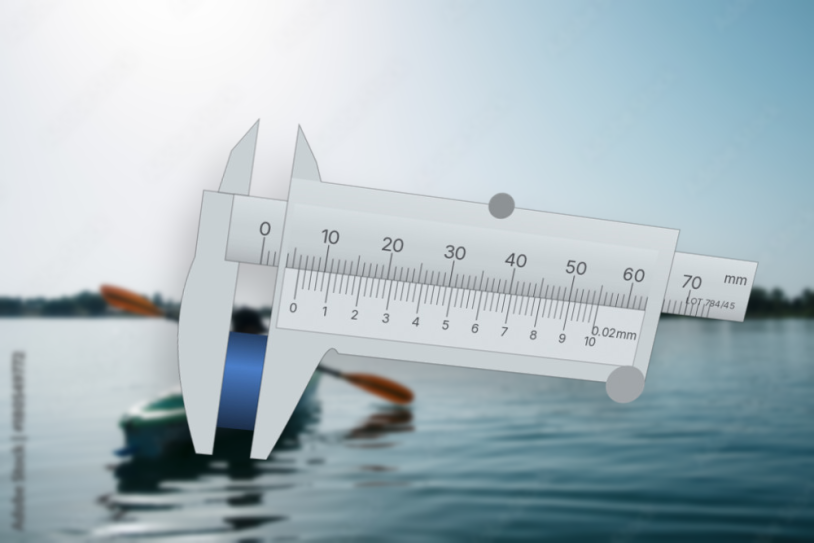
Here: 6.0 mm
